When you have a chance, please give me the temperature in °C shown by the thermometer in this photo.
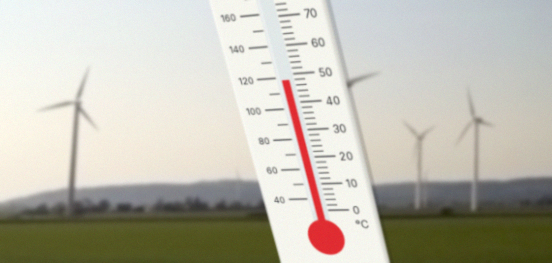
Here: 48 °C
